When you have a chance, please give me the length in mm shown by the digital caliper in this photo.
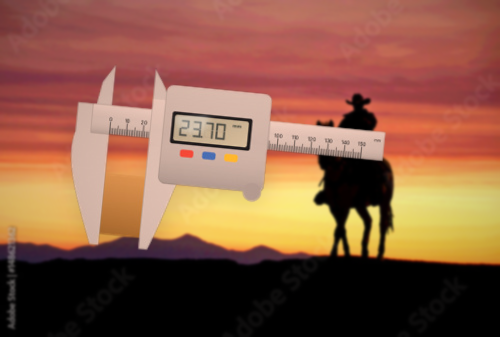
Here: 23.70 mm
